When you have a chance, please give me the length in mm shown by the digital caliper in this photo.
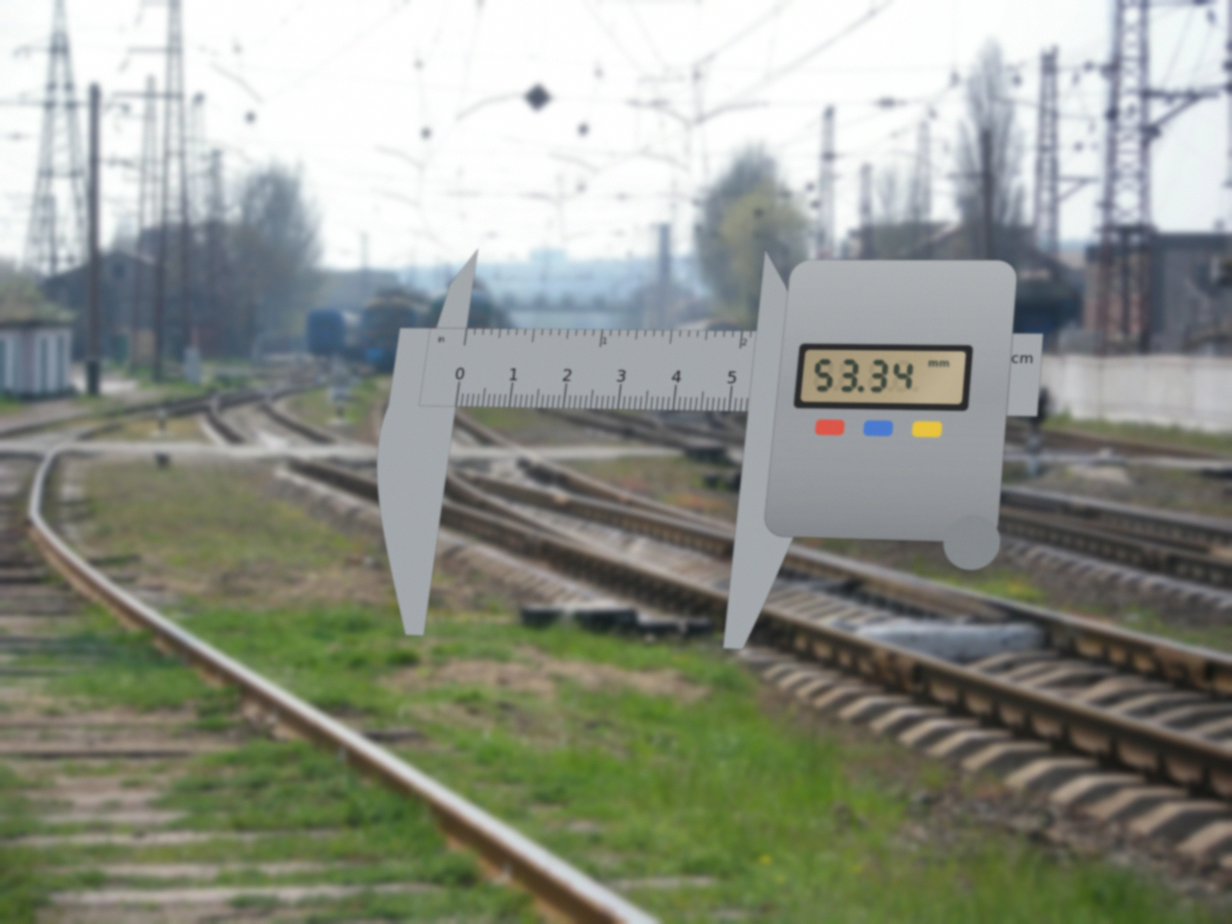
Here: 53.34 mm
